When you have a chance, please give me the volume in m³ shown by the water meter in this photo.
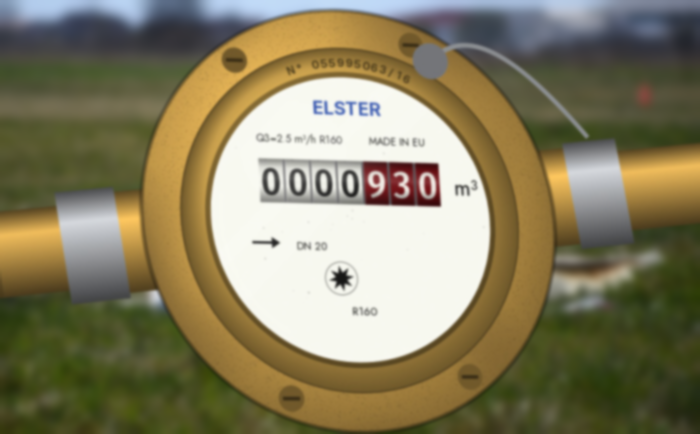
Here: 0.930 m³
